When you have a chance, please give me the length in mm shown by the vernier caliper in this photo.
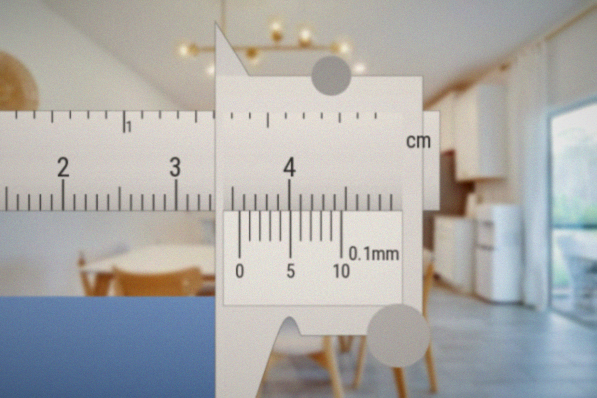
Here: 35.6 mm
